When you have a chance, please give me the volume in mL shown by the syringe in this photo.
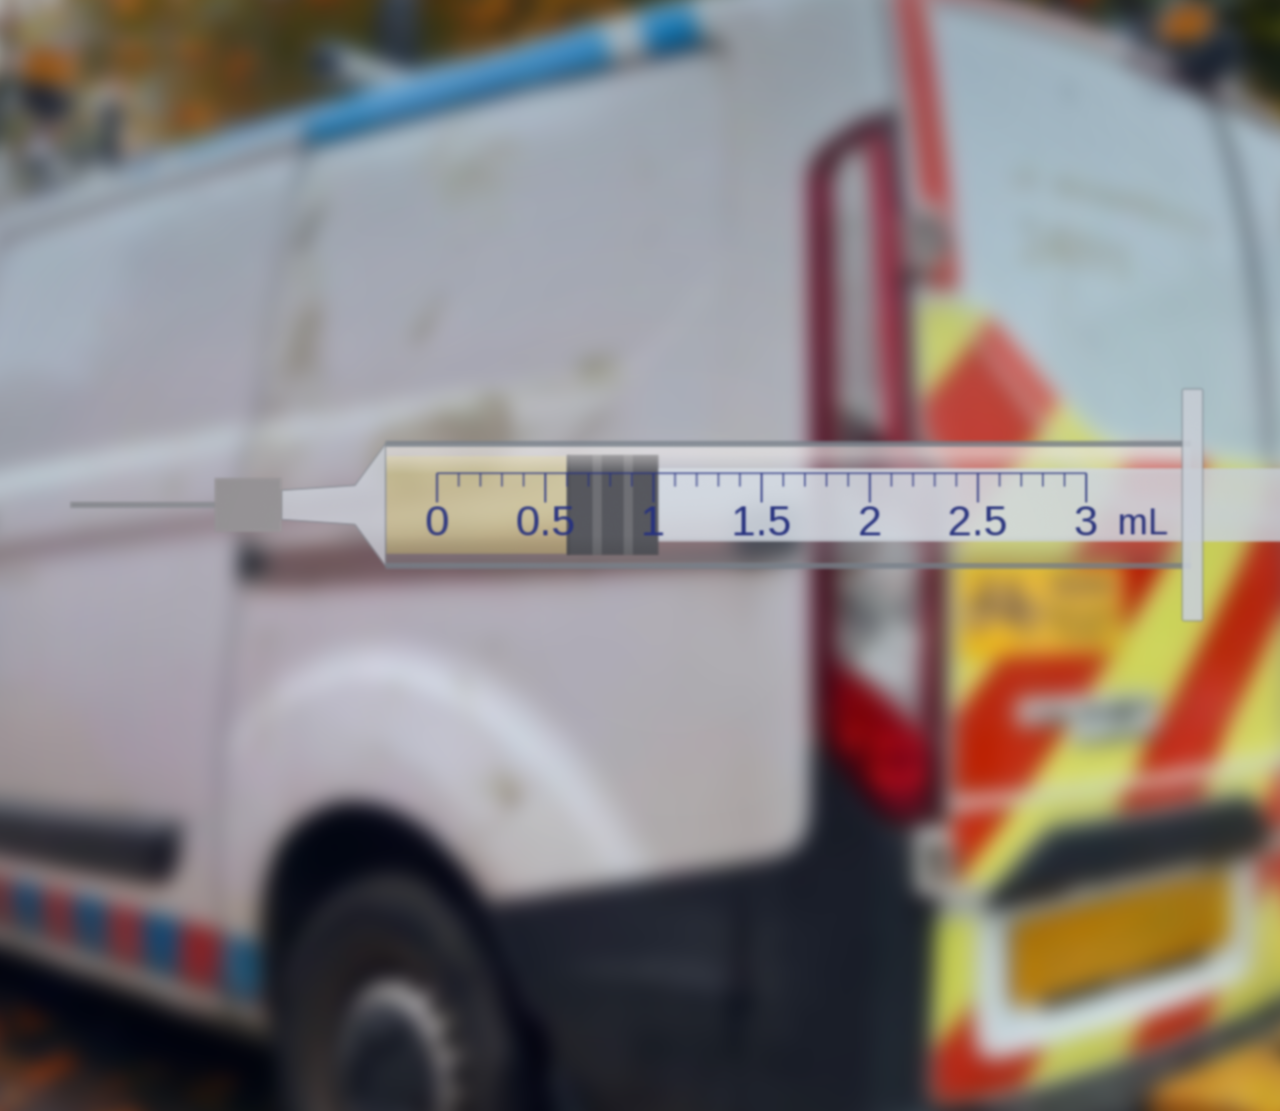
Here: 0.6 mL
